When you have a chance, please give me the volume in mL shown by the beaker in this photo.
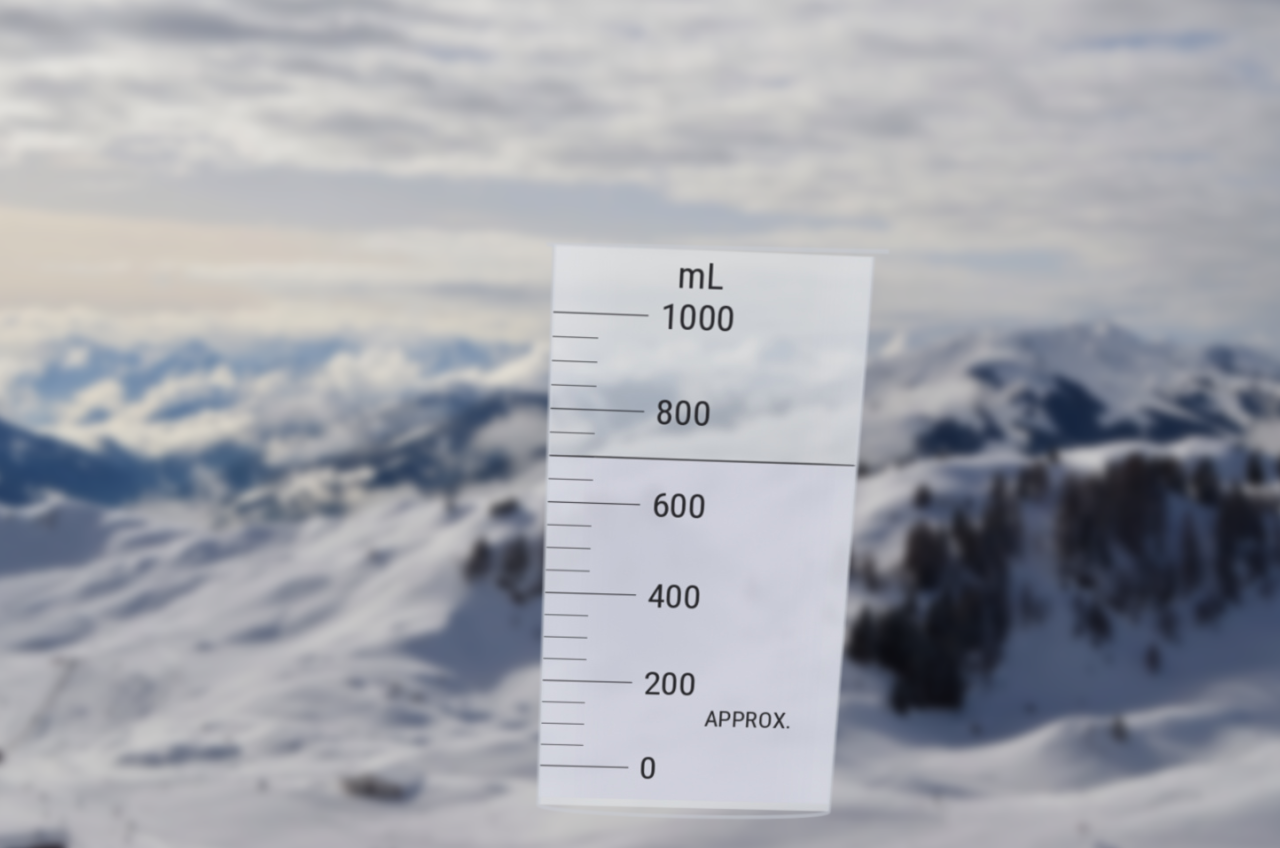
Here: 700 mL
